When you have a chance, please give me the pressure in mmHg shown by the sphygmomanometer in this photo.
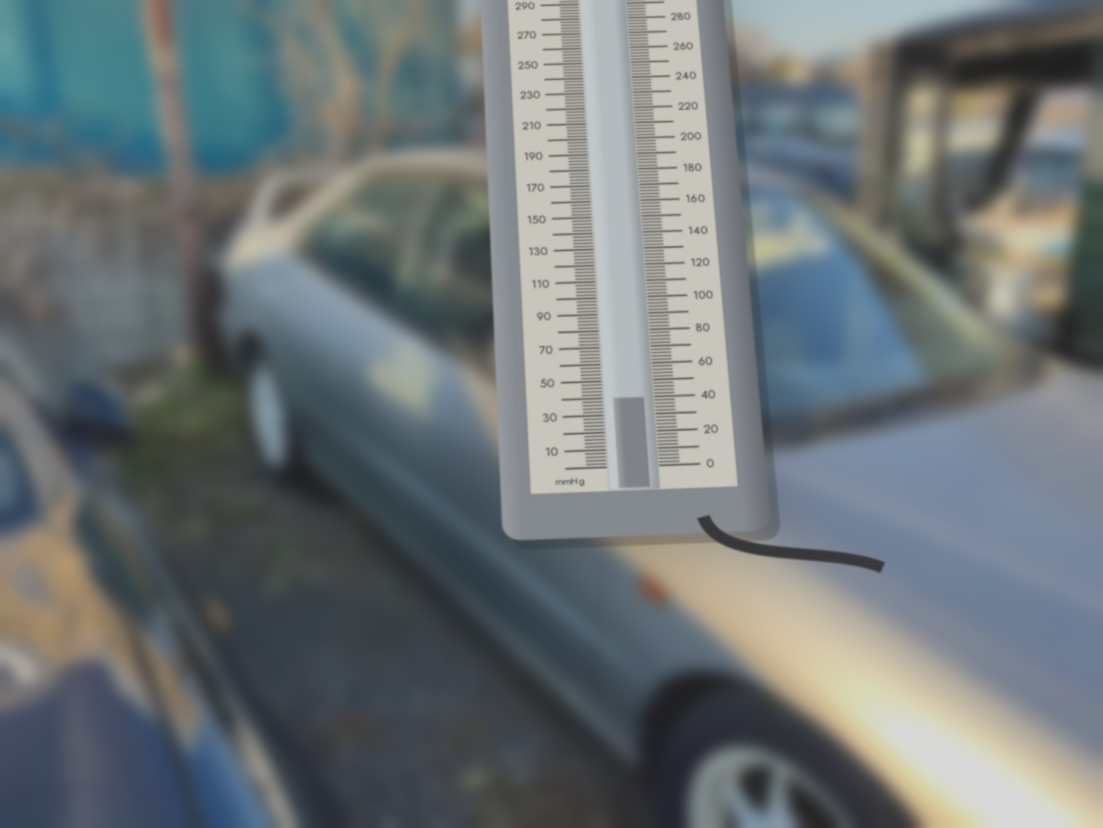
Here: 40 mmHg
